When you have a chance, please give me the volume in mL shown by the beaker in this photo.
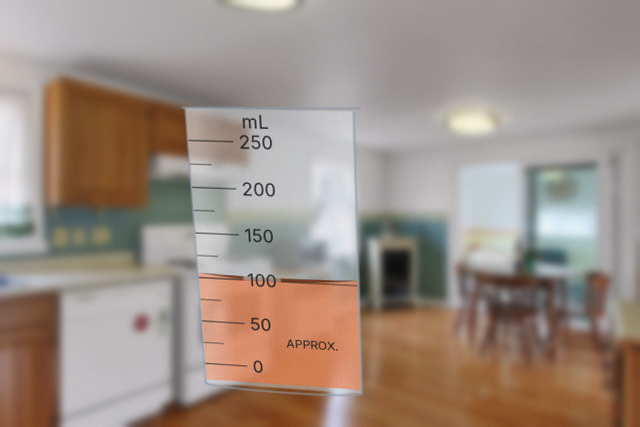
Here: 100 mL
